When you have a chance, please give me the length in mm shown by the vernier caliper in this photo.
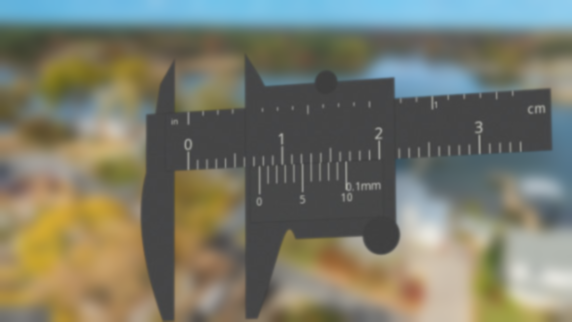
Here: 7.6 mm
